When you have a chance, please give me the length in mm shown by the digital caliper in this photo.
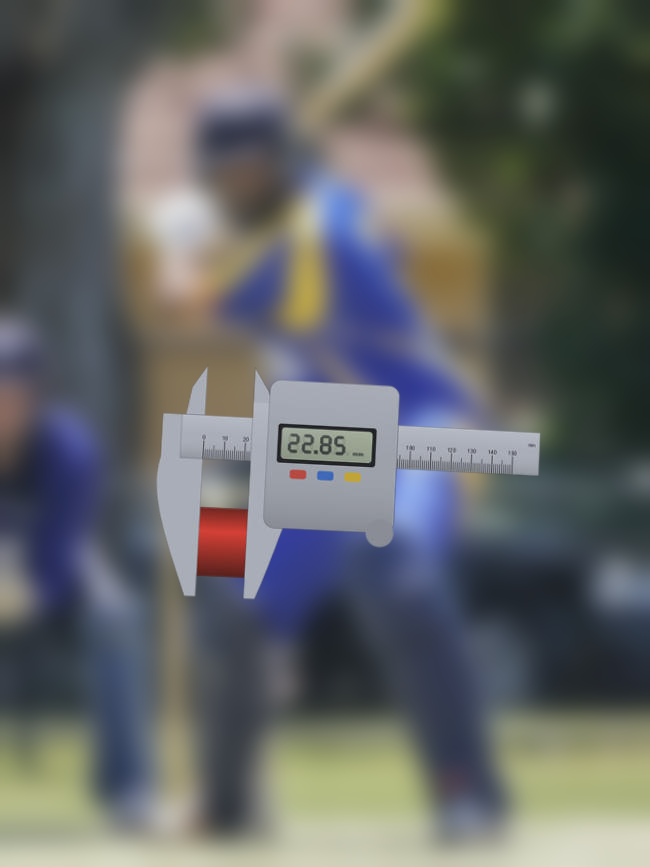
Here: 22.85 mm
